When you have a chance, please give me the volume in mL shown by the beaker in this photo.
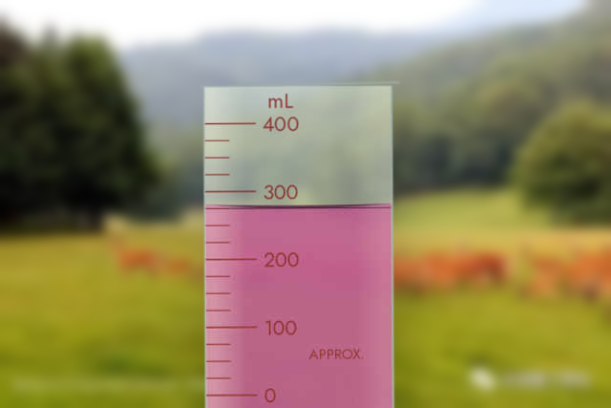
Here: 275 mL
